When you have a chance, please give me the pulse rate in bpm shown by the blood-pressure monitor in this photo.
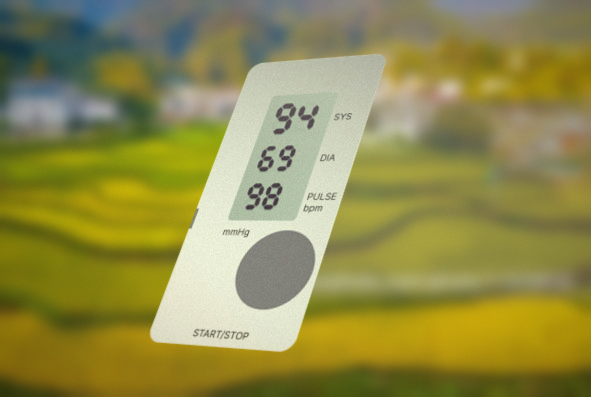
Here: 98 bpm
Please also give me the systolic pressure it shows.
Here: 94 mmHg
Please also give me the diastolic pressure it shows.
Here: 69 mmHg
